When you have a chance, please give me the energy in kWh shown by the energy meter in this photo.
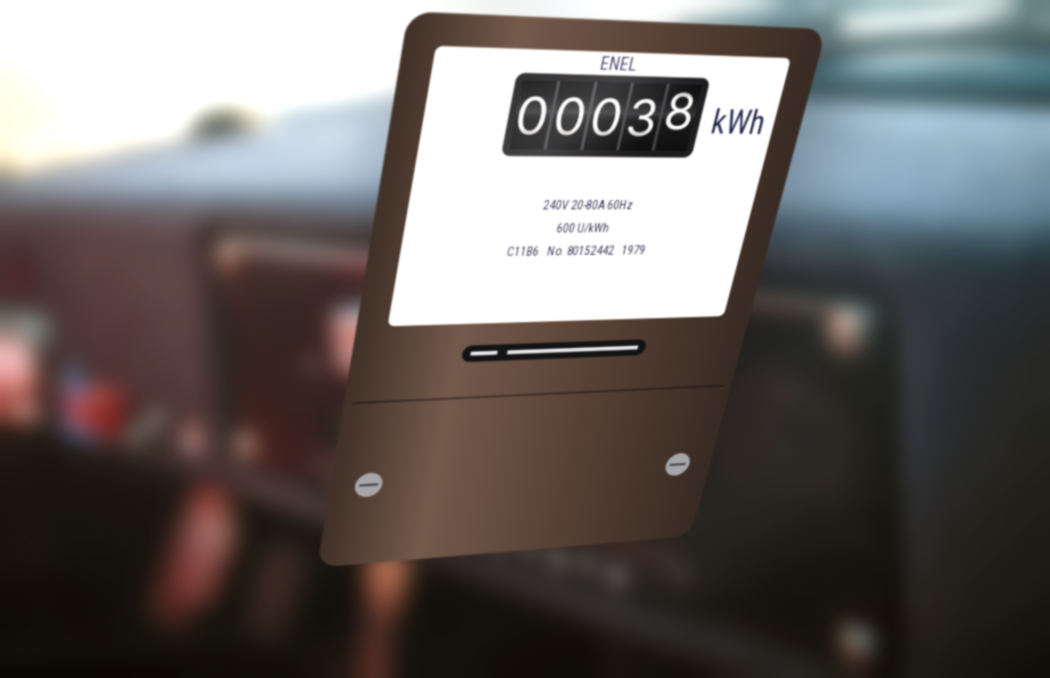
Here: 38 kWh
